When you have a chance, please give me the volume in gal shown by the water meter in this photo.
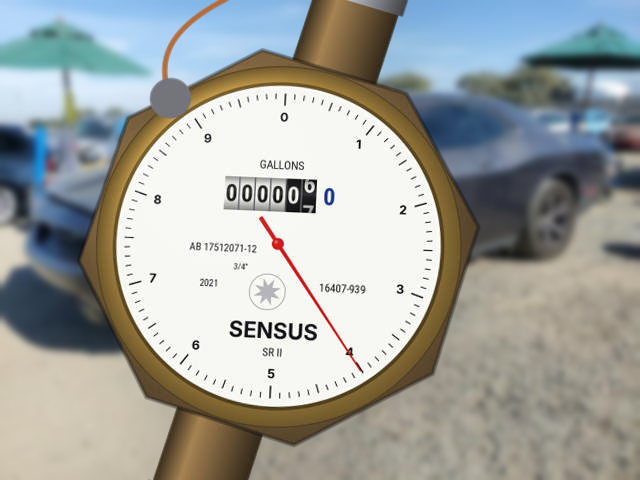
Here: 64.0 gal
